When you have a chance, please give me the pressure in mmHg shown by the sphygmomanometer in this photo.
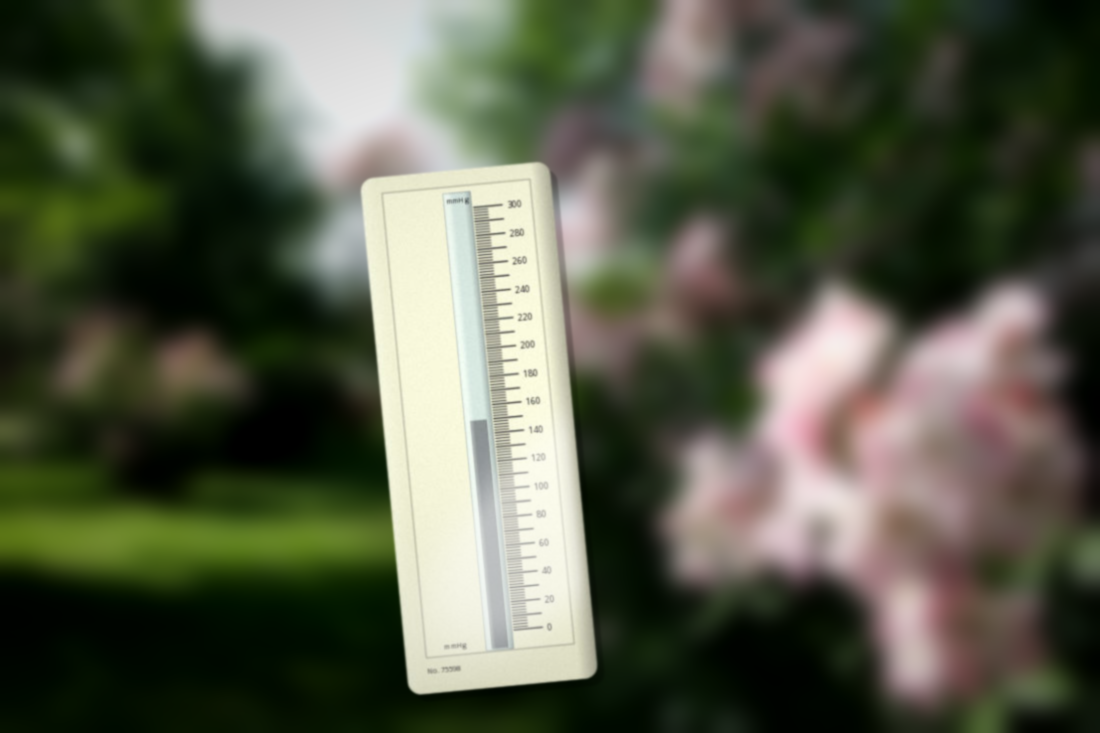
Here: 150 mmHg
